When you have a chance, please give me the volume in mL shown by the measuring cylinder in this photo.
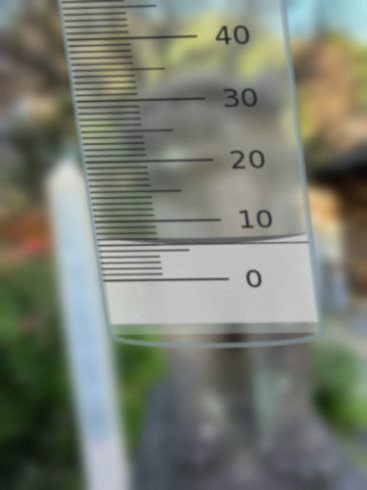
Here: 6 mL
